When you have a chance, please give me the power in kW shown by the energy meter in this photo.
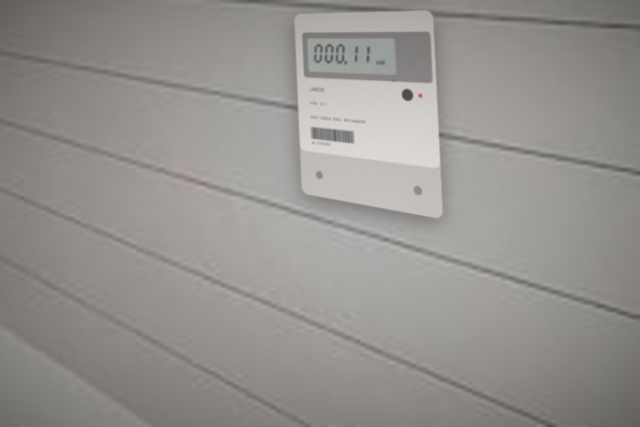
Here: 0.11 kW
